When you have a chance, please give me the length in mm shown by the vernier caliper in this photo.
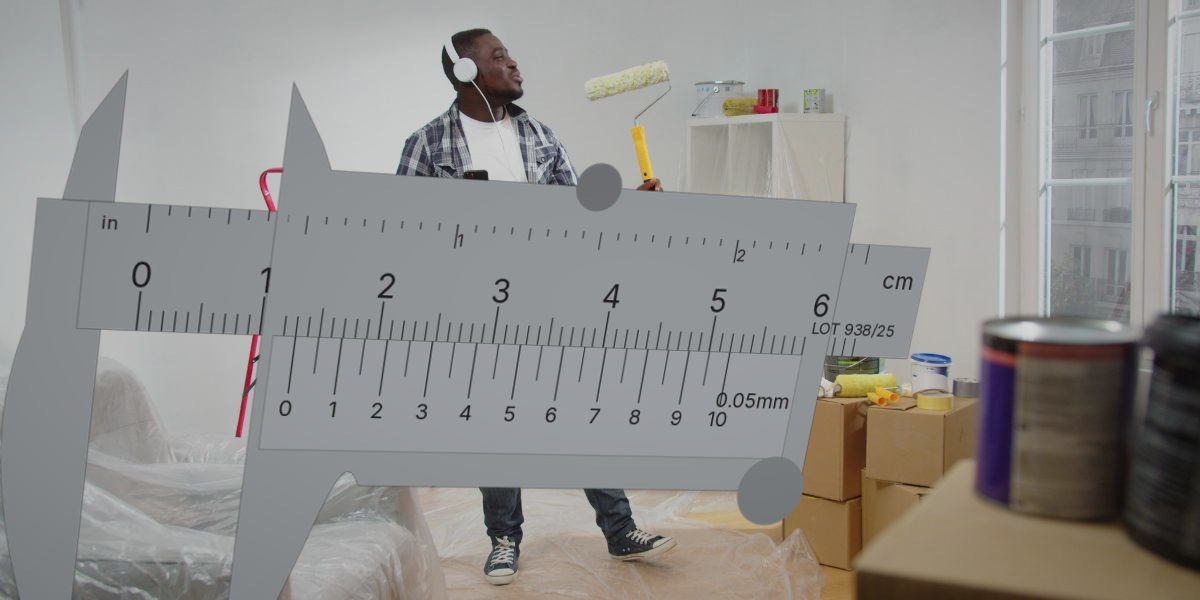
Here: 13.0 mm
